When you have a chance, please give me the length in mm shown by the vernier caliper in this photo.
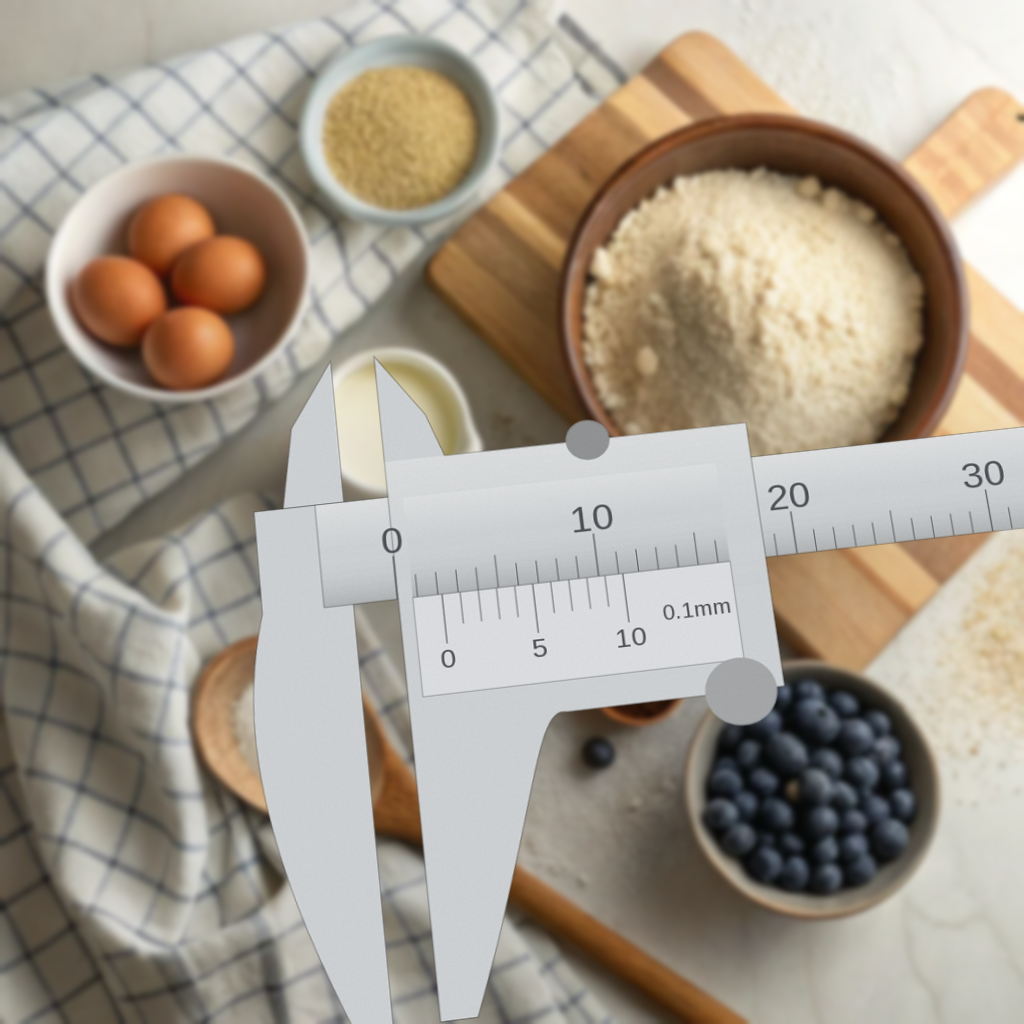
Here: 2.2 mm
